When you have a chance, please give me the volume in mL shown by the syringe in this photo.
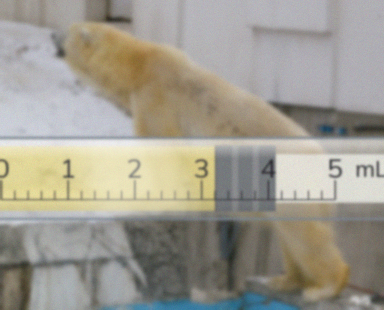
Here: 3.2 mL
